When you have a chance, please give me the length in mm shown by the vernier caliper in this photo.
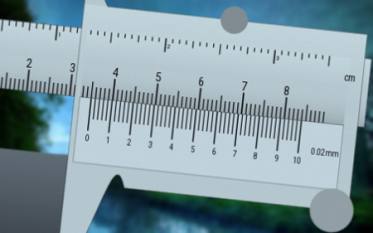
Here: 35.0 mm
